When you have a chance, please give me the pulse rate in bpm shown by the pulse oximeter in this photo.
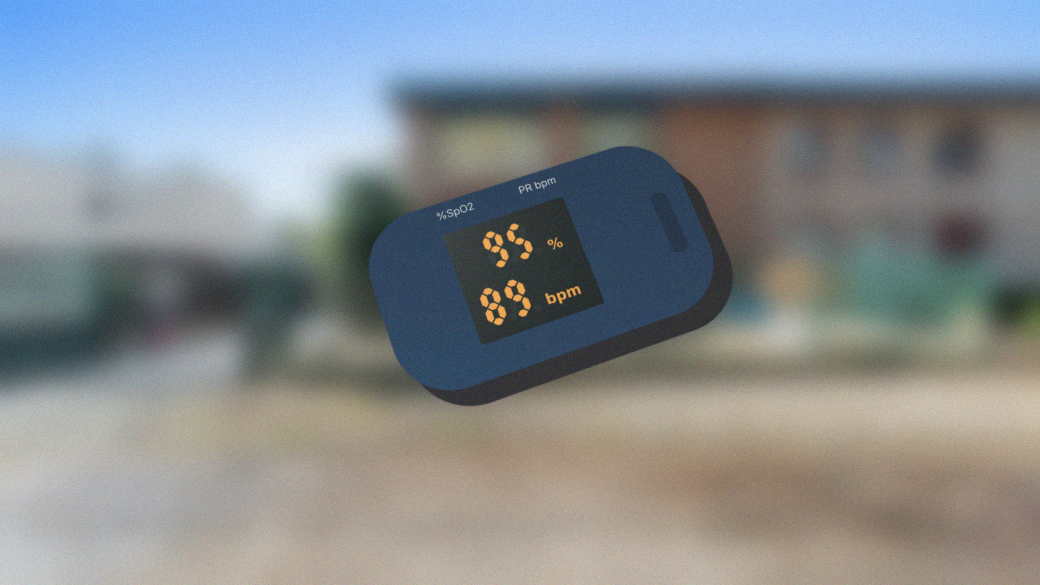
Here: 89 bpm
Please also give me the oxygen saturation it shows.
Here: 95 %
